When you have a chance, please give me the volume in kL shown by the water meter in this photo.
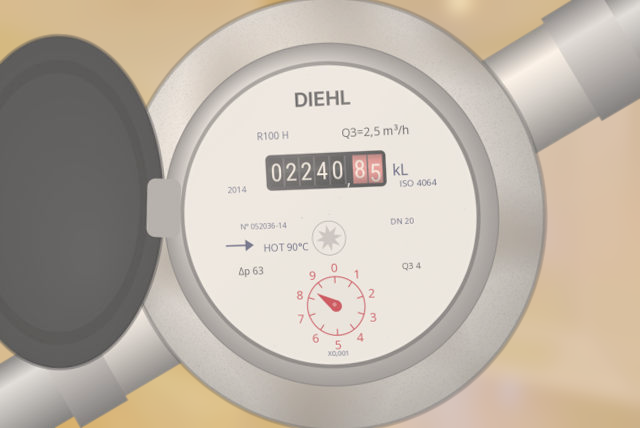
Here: 2240.848 kL
